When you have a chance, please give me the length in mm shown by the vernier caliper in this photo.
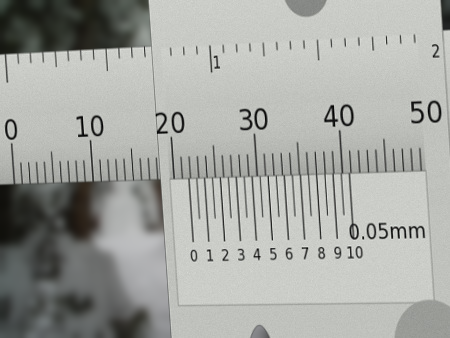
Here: 21.8 mm
